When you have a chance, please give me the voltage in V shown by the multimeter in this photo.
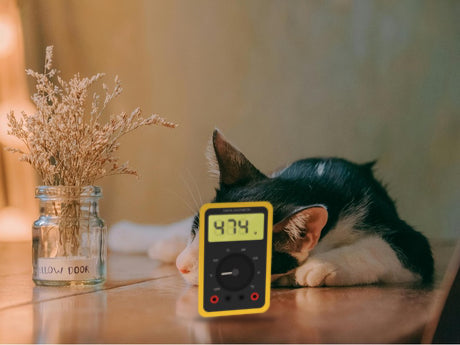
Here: 474 V
